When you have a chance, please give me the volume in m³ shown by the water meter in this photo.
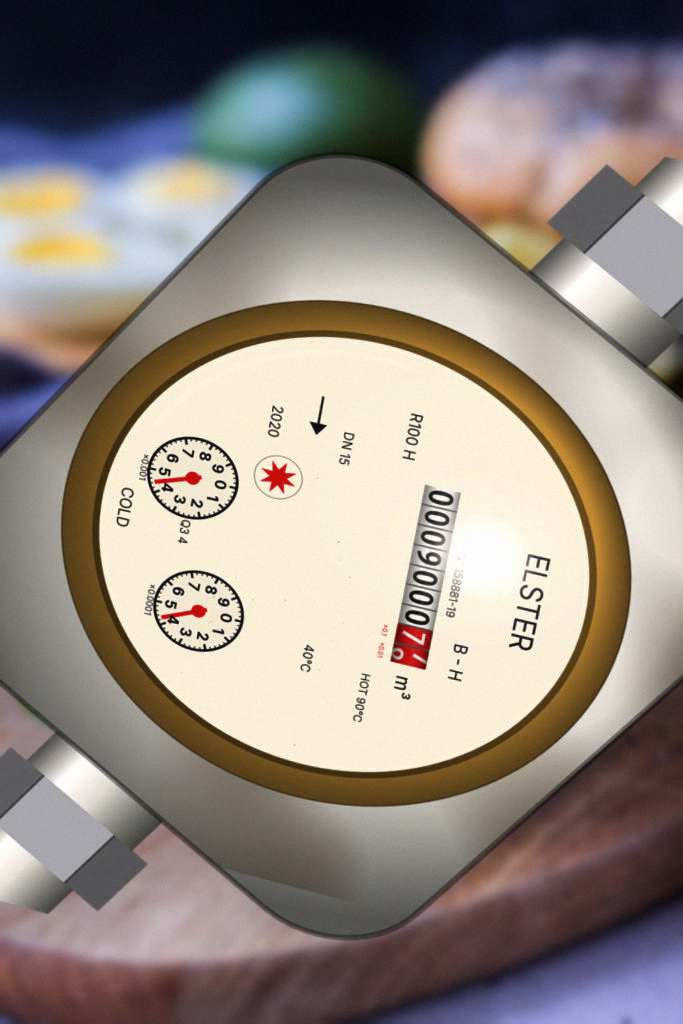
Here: 9000.7744 m³
